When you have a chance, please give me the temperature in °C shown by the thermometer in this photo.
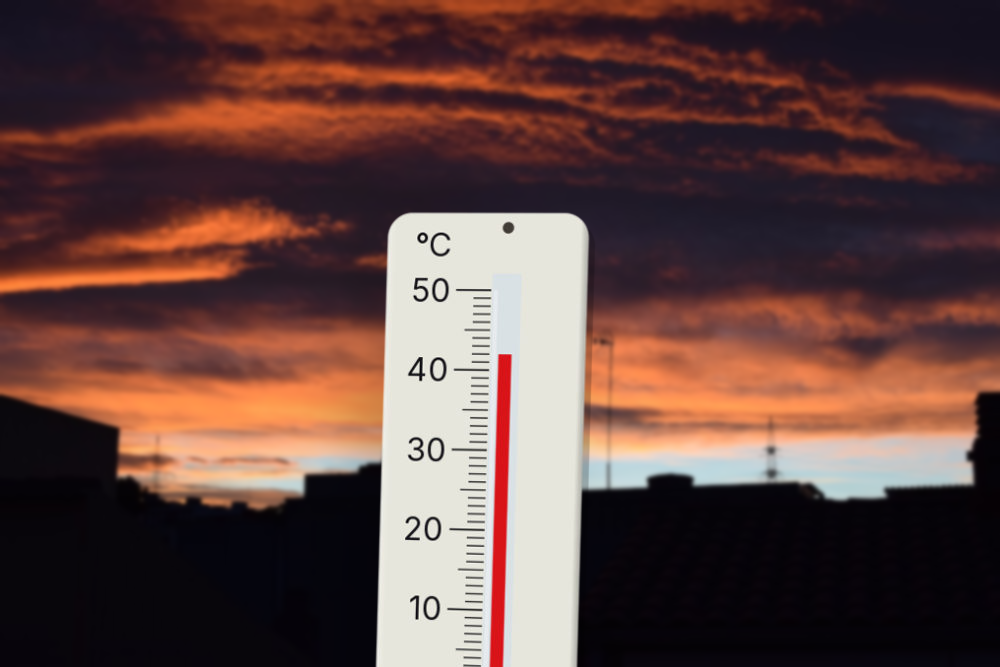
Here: 42 °C
